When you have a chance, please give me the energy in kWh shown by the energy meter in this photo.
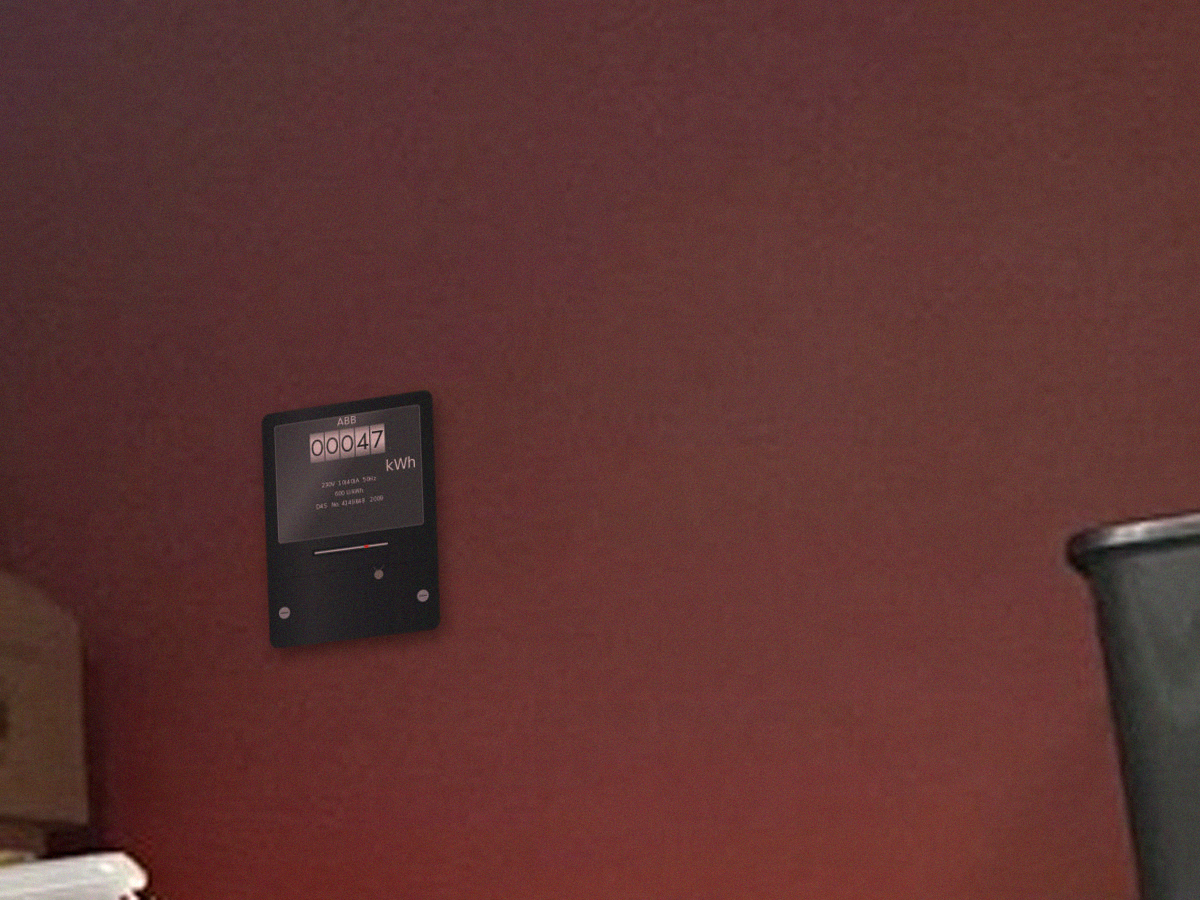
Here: 47 kWh
